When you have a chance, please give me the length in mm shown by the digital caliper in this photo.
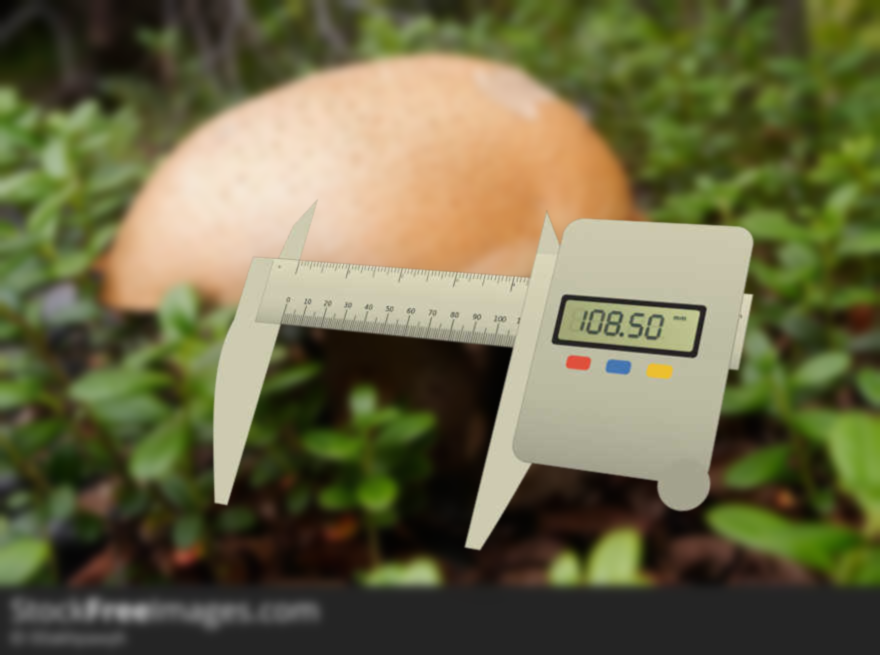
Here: 108.50 mm
